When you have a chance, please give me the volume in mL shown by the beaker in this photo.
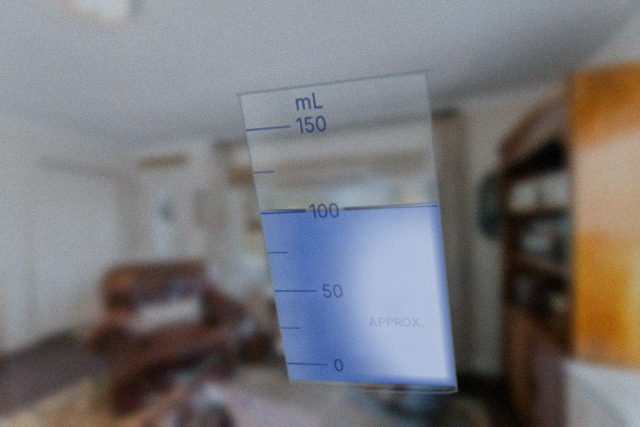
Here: 100 mL
